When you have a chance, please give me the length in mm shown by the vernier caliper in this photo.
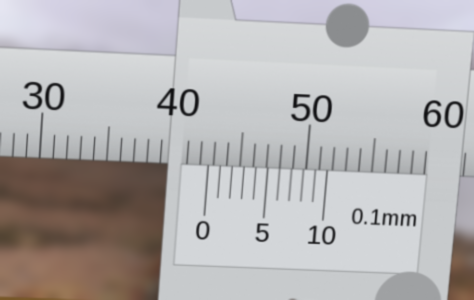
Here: 42.6 mm
